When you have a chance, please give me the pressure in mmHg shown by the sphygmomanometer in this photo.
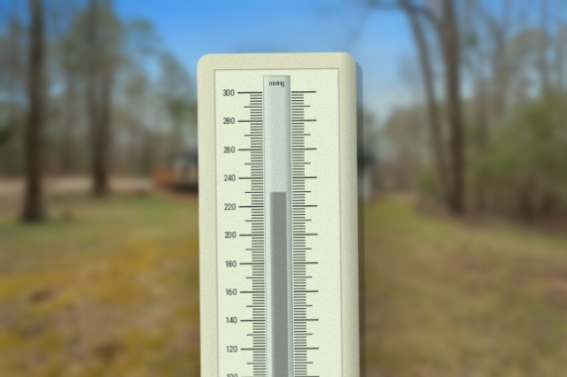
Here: 230 mmHg
